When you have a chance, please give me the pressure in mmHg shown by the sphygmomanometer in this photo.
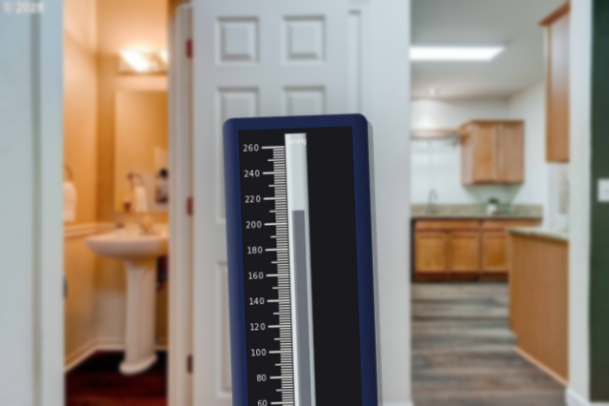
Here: 210 mmHg
